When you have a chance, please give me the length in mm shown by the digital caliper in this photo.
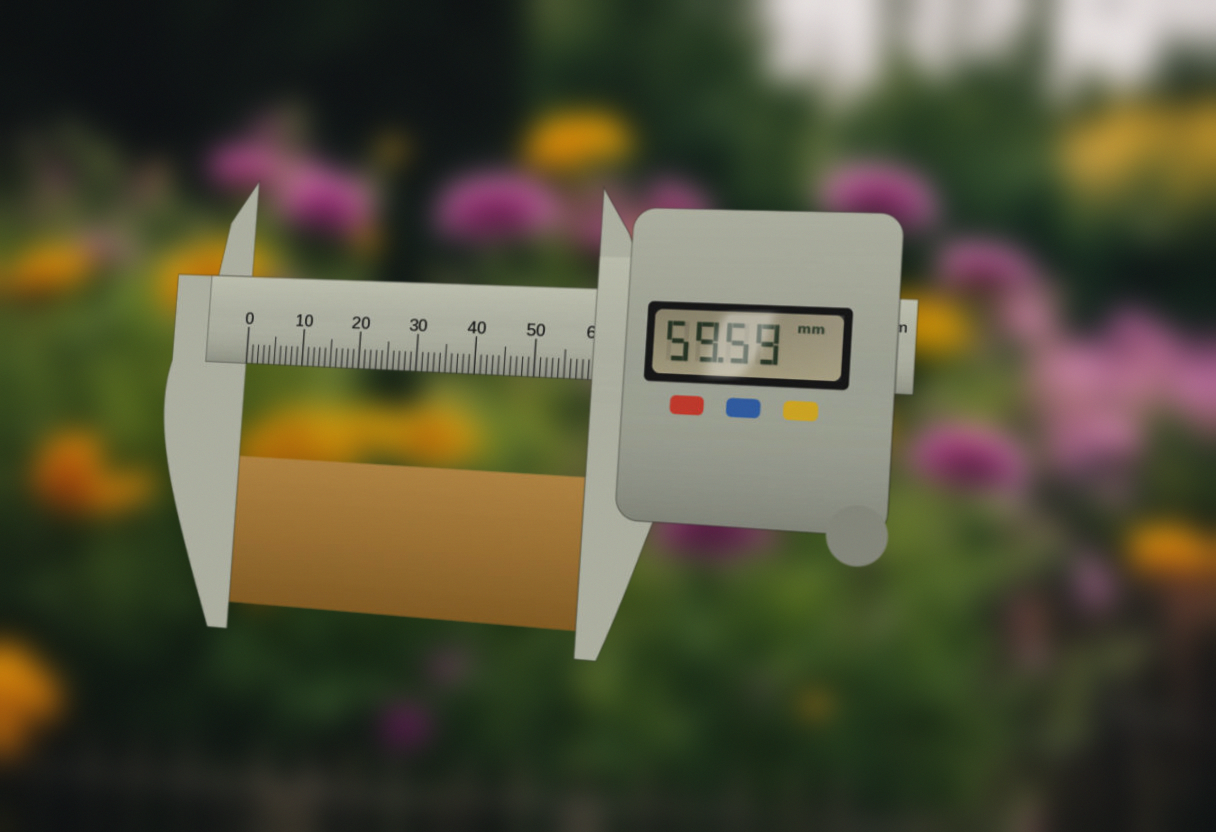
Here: 59.59 mm
